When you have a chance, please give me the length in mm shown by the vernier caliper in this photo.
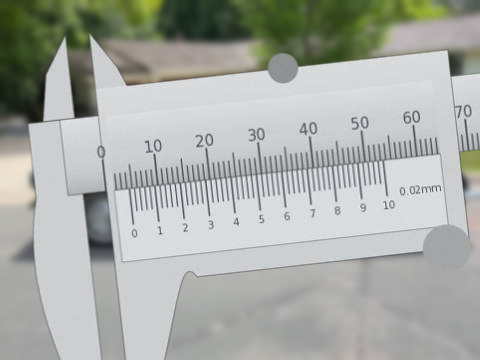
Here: 4.5 mm
